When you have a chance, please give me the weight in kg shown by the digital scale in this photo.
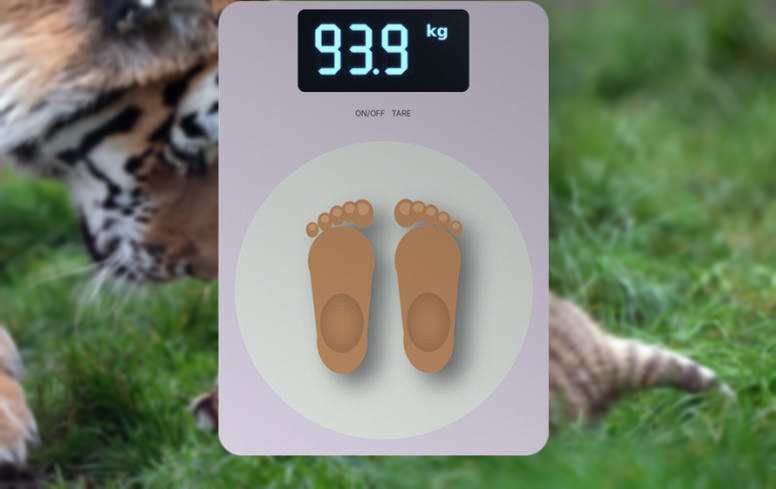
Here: 93.9 kg
